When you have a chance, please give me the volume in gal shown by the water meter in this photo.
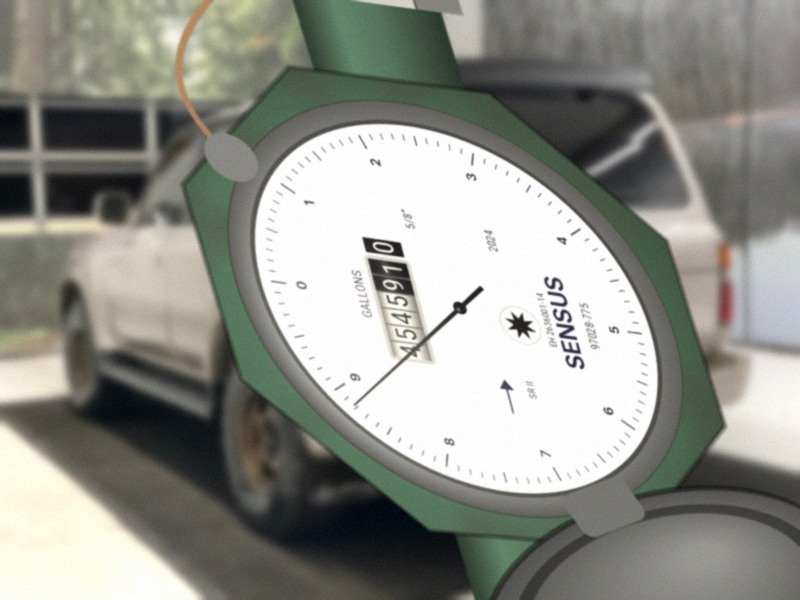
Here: 4545908.8 gal
